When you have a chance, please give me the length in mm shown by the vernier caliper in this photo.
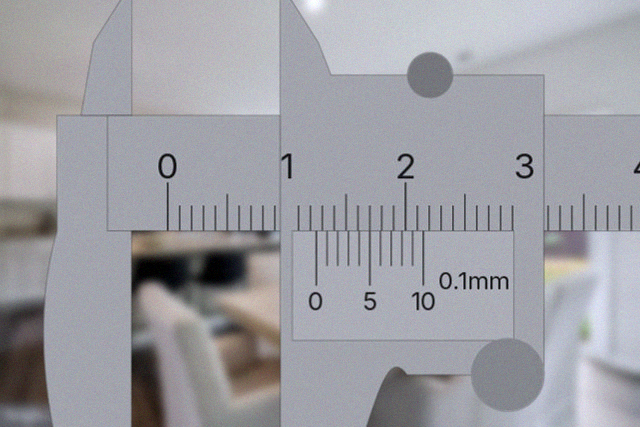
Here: 12.5 mm
